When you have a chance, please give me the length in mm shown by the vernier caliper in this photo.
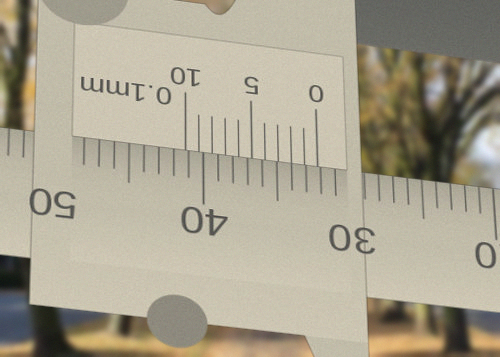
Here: 32.2 mm
